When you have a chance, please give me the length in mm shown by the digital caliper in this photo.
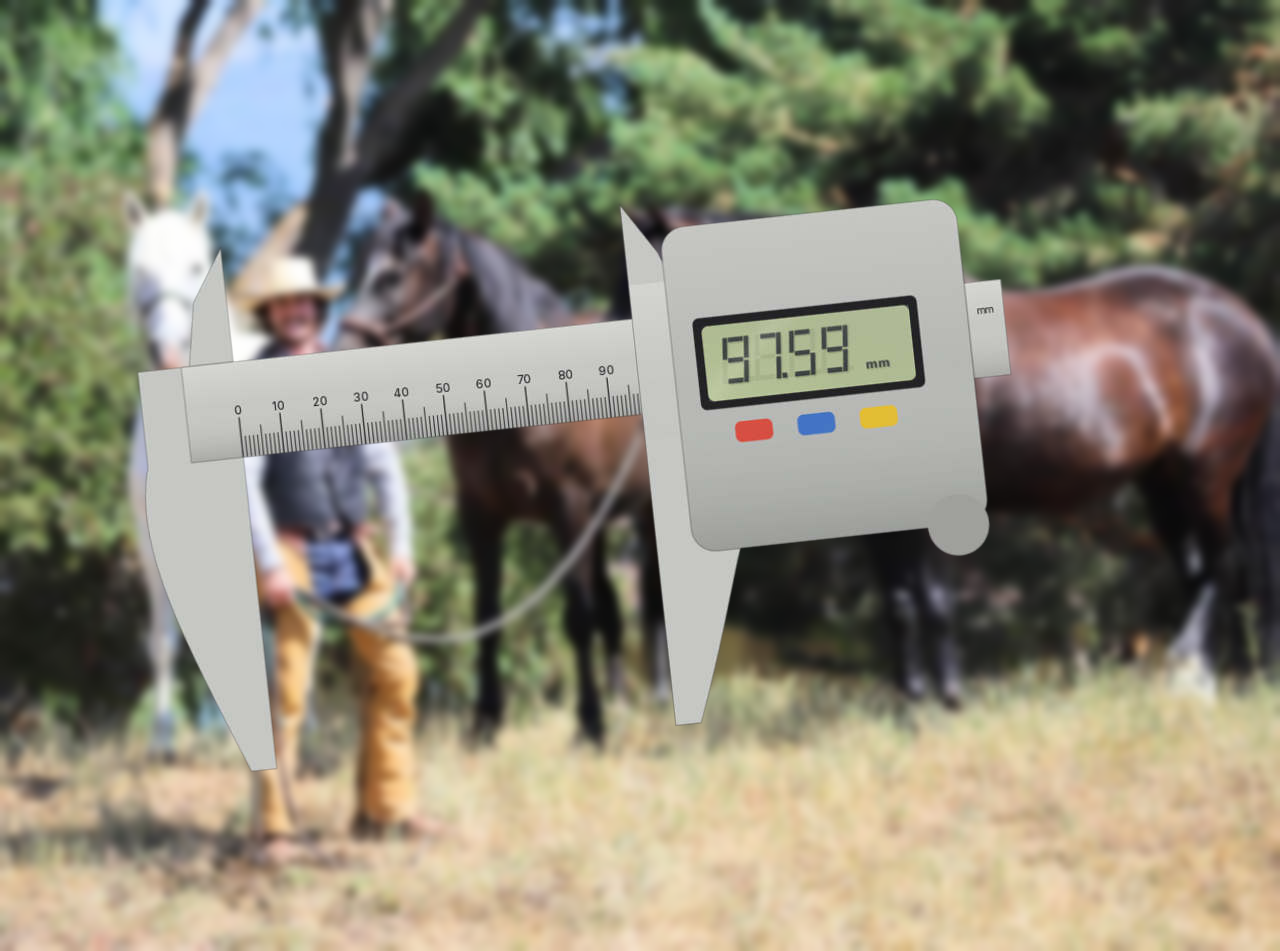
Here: 97.59 mm
